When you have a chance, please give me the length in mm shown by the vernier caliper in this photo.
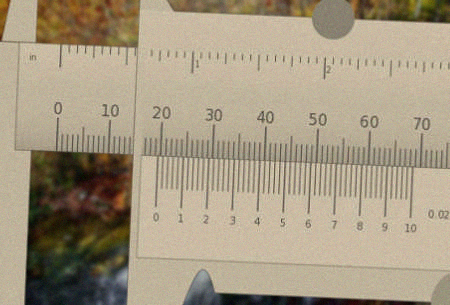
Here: 19.5 mm
